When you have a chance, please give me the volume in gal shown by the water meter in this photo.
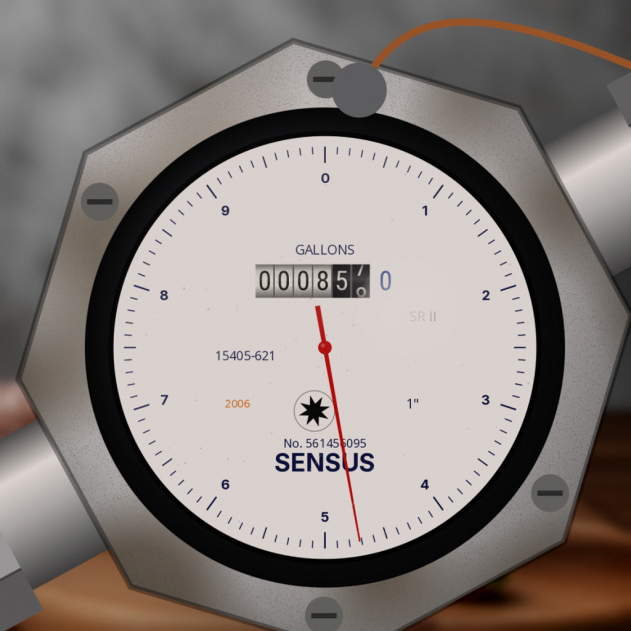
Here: 8574.7 gal
